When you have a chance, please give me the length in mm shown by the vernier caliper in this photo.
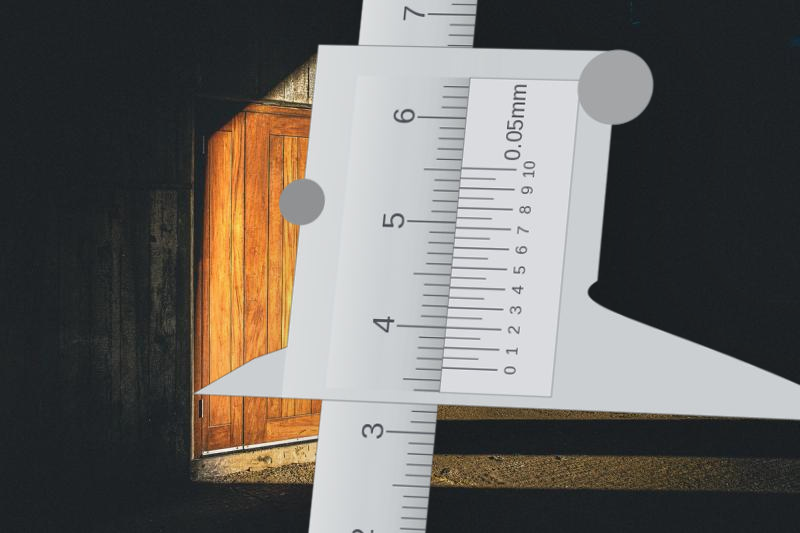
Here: 36.2 mm
